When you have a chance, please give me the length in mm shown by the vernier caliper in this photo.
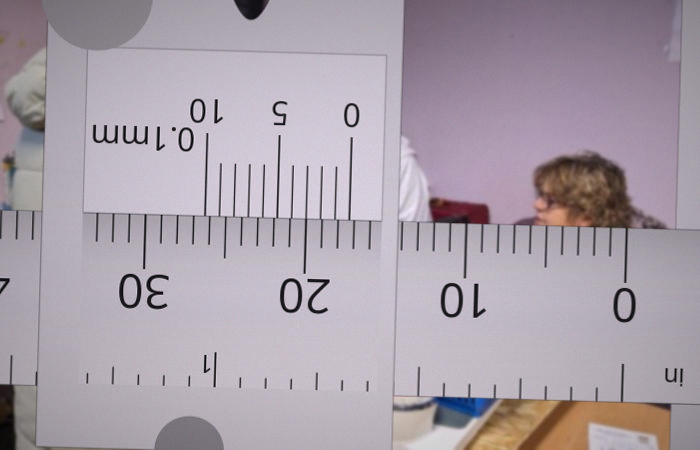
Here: 17.3 mm
